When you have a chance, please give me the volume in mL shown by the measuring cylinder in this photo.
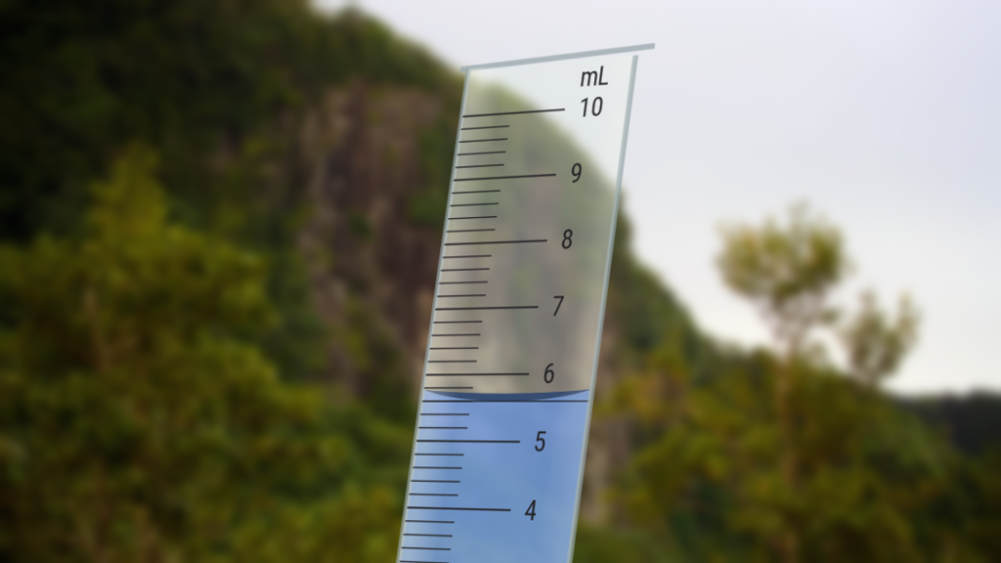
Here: 5.6 mL
